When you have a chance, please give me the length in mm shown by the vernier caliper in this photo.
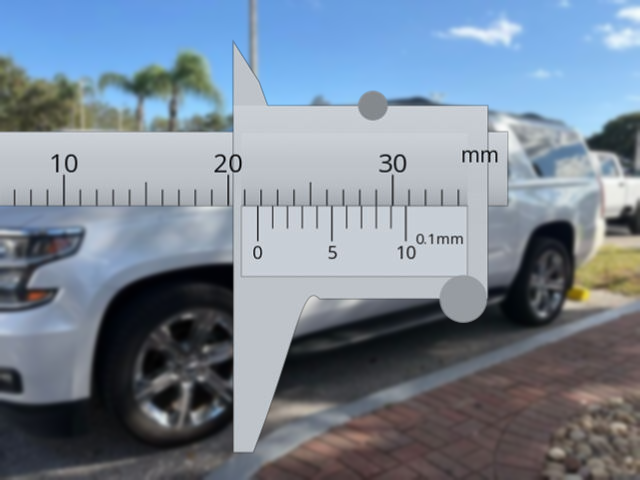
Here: 21.8 mm
